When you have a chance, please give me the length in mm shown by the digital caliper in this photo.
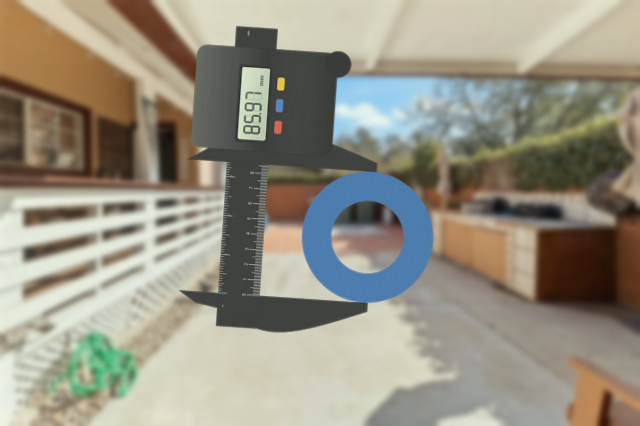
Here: 85.97 mm
